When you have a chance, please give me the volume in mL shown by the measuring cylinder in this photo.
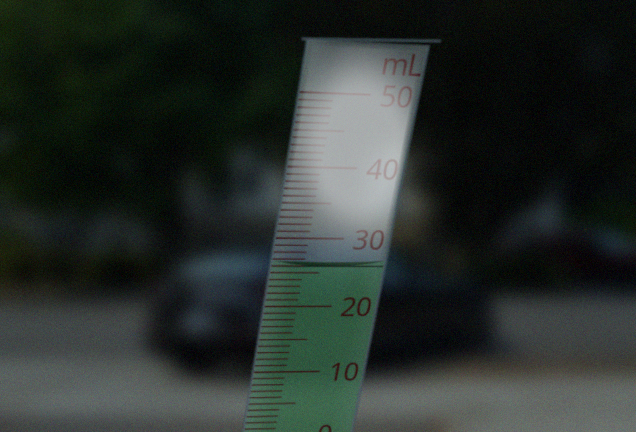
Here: 26 mL
